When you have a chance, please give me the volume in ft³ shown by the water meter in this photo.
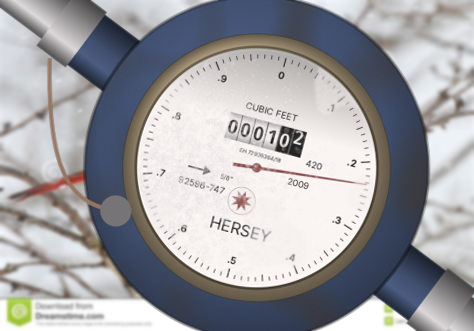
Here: 102.23 ft³
